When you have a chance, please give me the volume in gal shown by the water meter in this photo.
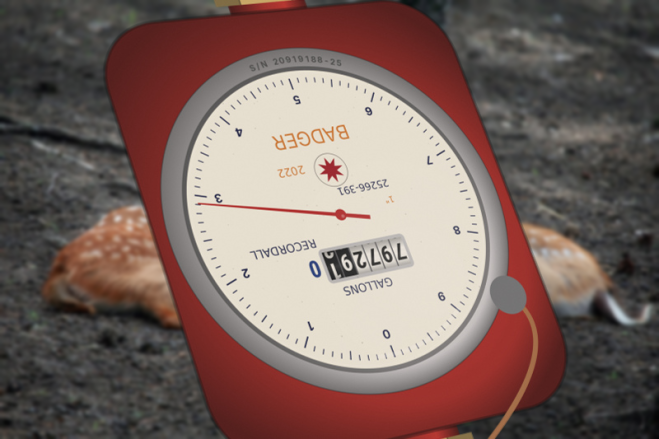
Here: 7972912.9 gal
